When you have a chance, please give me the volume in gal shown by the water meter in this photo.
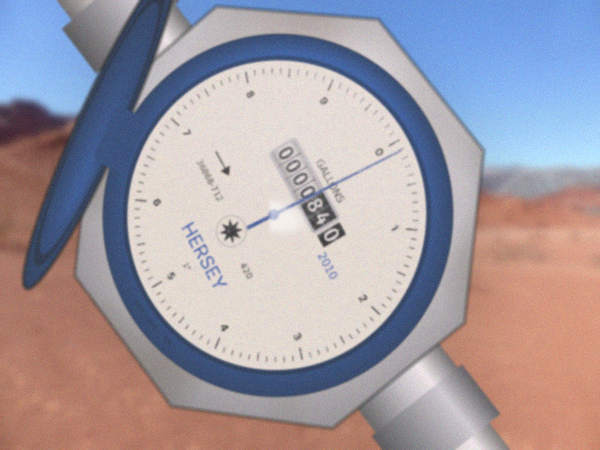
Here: 840.1 gal
